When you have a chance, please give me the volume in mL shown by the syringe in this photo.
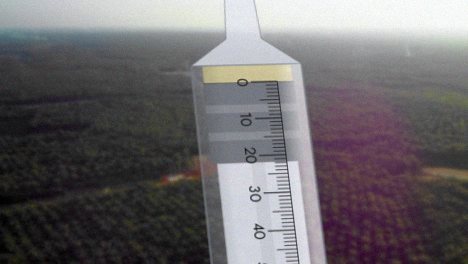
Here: 0 mL
